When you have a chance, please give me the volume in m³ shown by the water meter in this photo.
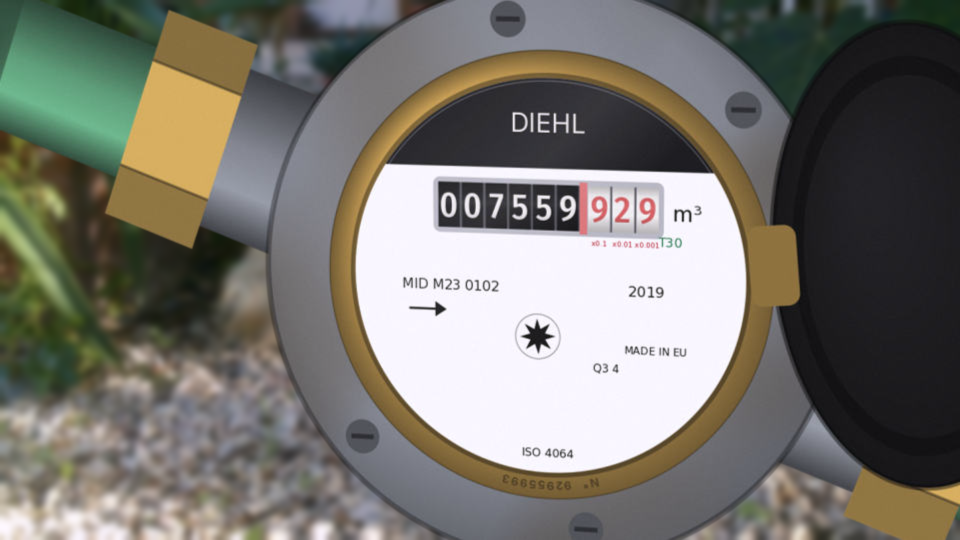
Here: 7559.929 m³
